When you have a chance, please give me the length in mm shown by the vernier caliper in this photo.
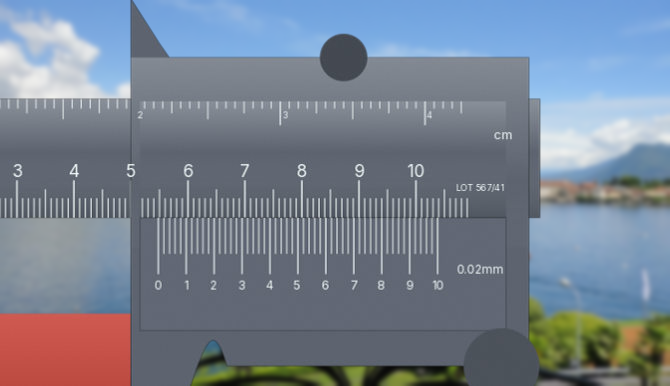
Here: 54.8 mm
